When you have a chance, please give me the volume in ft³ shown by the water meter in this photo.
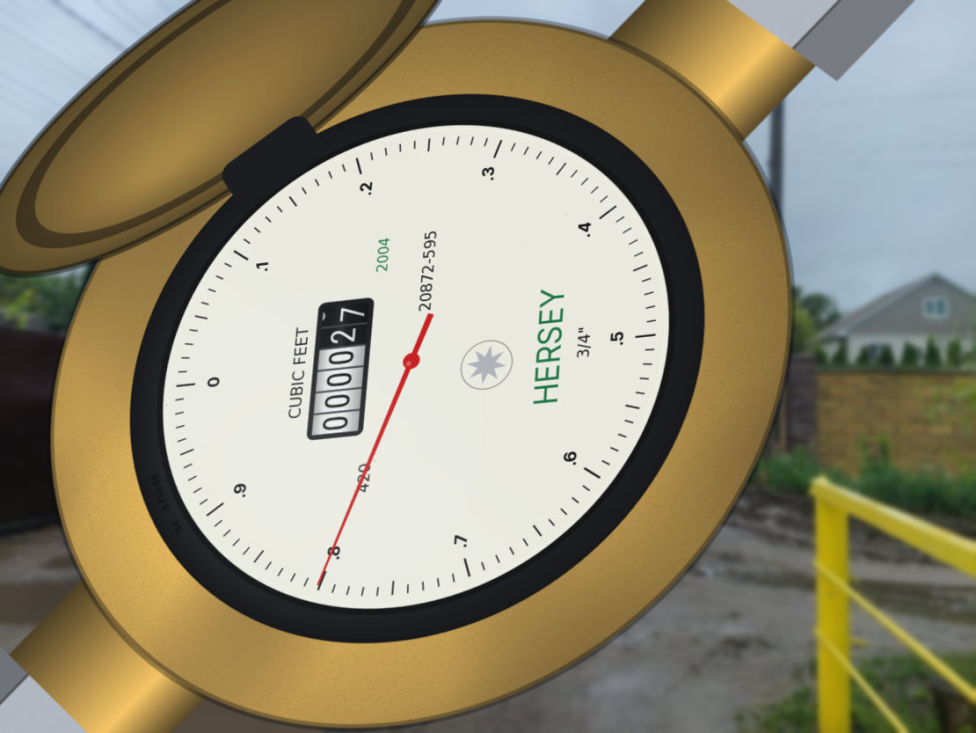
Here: 26.80 ft³
